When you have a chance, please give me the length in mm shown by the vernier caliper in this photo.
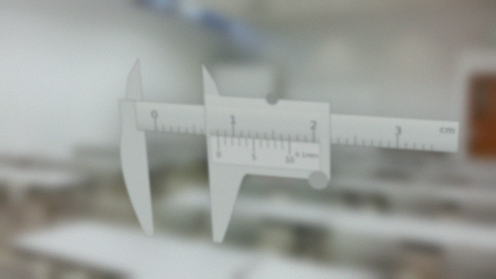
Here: 8.0 mm
